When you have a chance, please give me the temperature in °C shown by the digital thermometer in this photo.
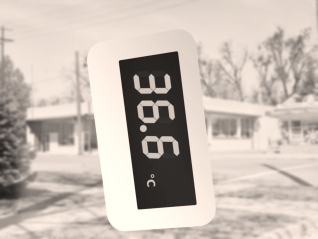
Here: 36.6 °C
